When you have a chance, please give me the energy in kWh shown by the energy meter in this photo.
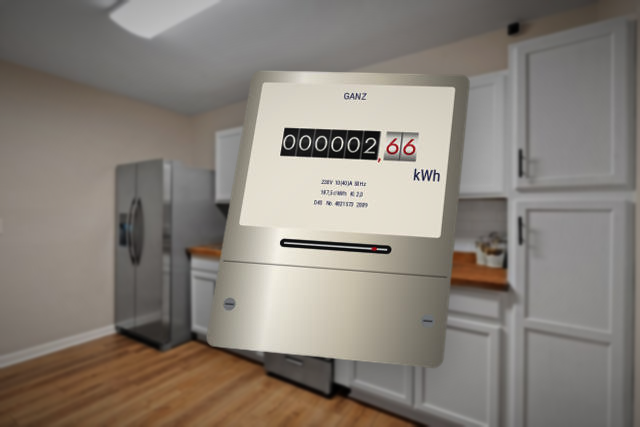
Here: 2.66 kWh
